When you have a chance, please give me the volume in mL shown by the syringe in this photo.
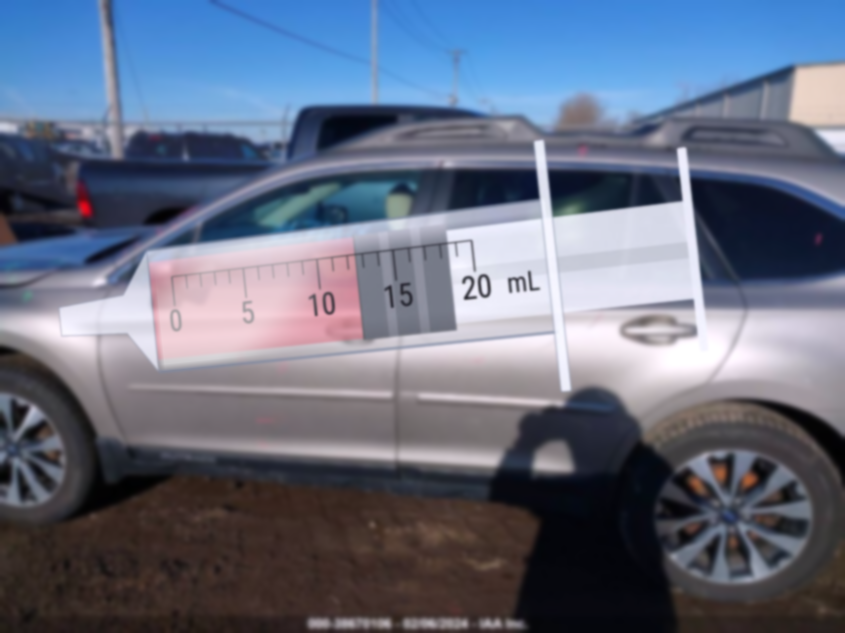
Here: 12.5 mL
